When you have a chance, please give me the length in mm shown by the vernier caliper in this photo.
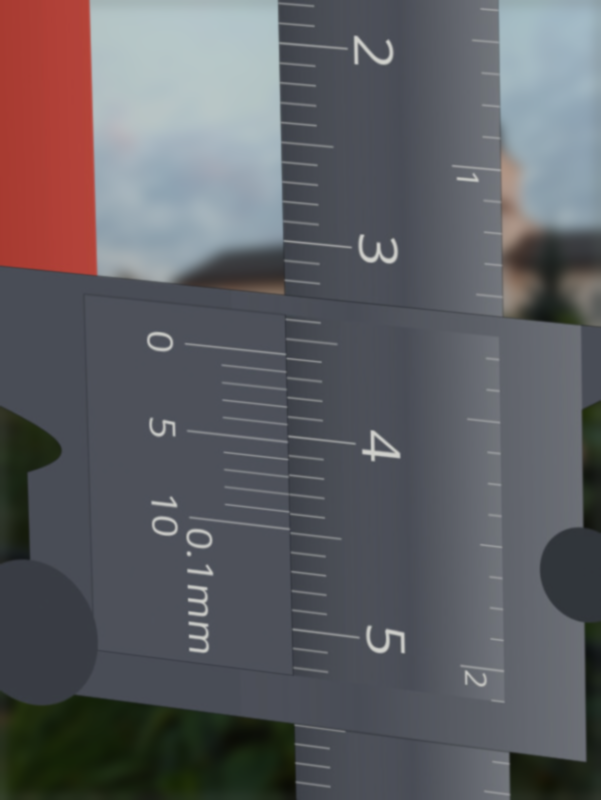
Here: 35.8 mm
